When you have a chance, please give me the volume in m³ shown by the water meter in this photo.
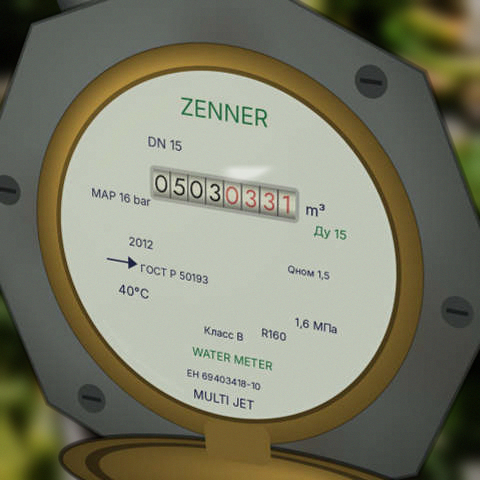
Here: 503.0331 m³
